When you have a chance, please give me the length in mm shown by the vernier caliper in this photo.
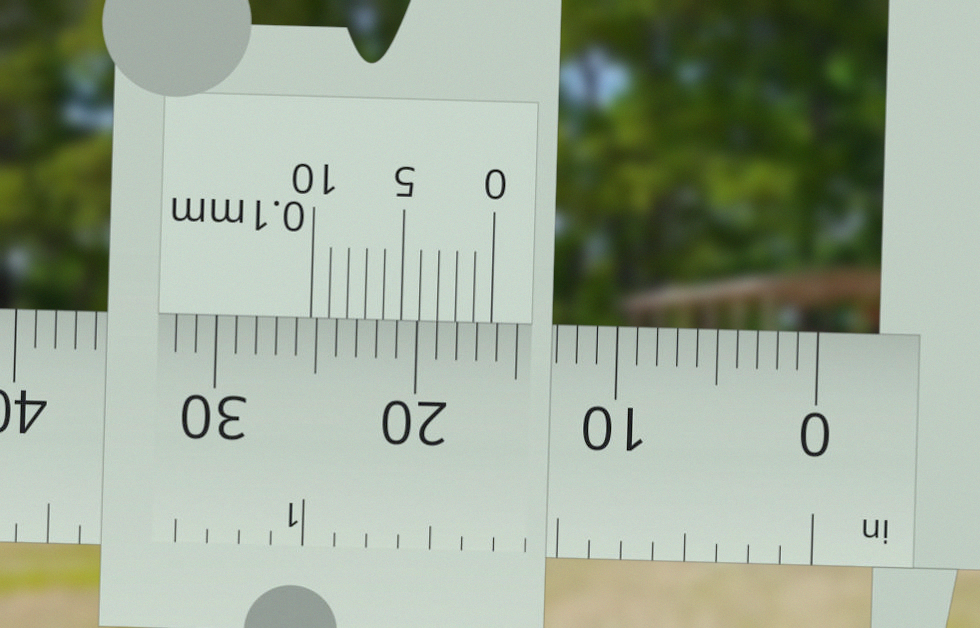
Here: 16.3 mm
